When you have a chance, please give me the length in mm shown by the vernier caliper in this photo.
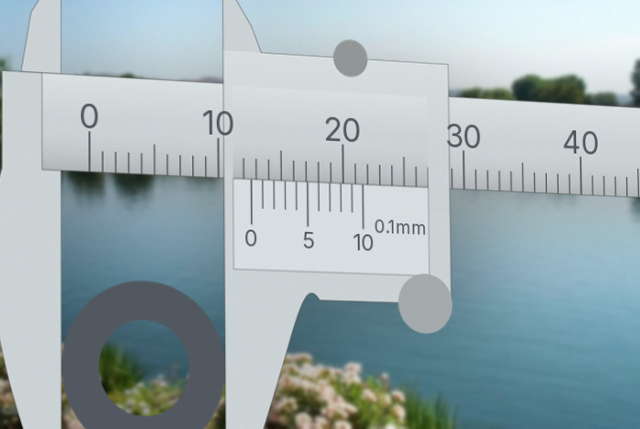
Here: 12.6 mm
